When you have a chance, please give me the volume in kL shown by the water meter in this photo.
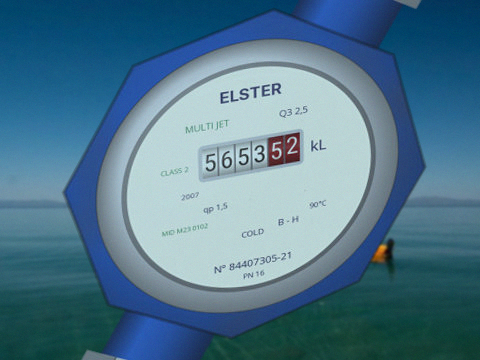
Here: 5653.52 kL
